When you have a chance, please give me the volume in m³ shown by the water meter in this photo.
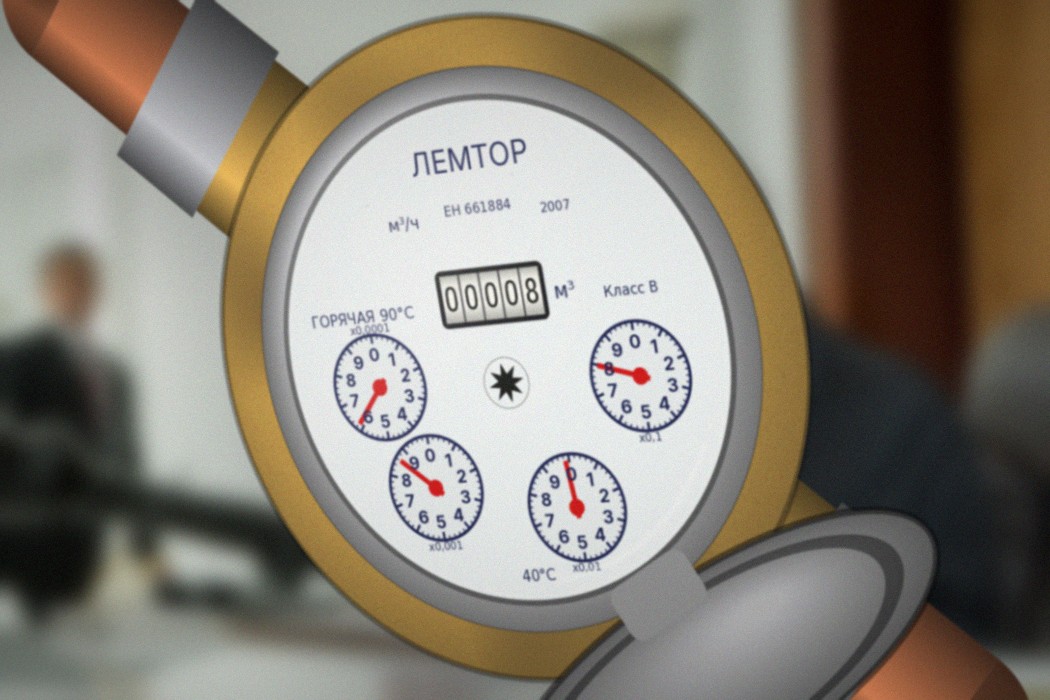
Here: 8.7986 m³
